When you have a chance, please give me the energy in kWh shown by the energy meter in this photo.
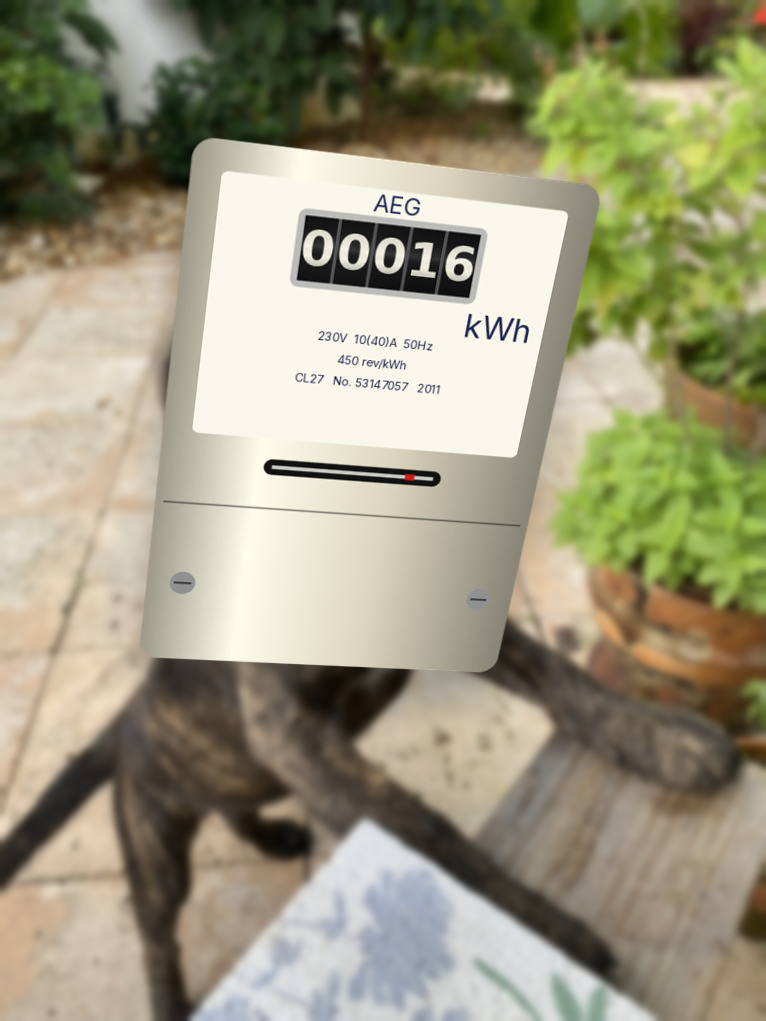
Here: 16 kWh
